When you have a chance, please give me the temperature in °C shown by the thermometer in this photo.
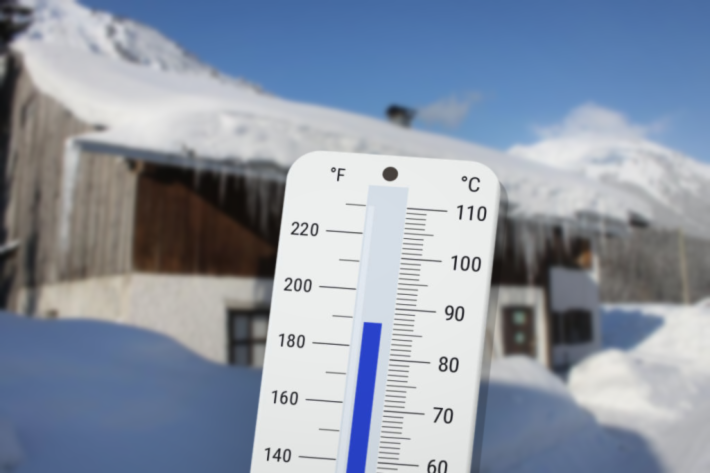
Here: 87 °C
